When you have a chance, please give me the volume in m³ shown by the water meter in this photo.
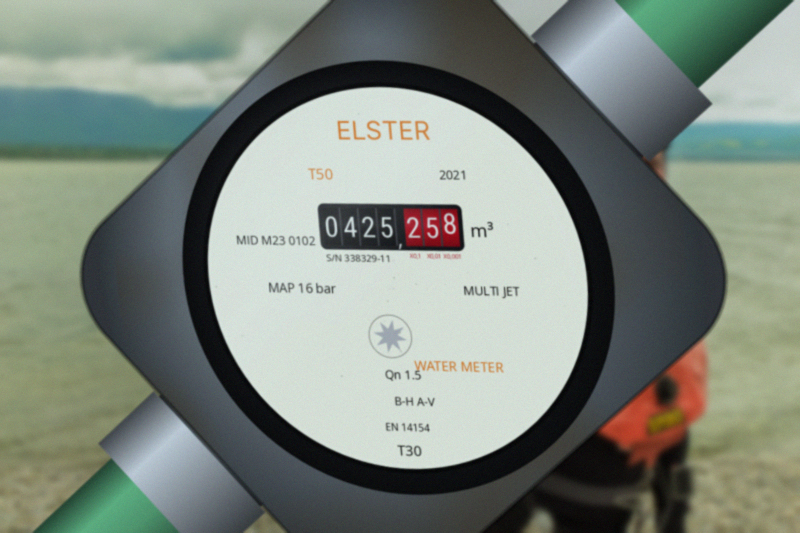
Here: 425.258 m³
